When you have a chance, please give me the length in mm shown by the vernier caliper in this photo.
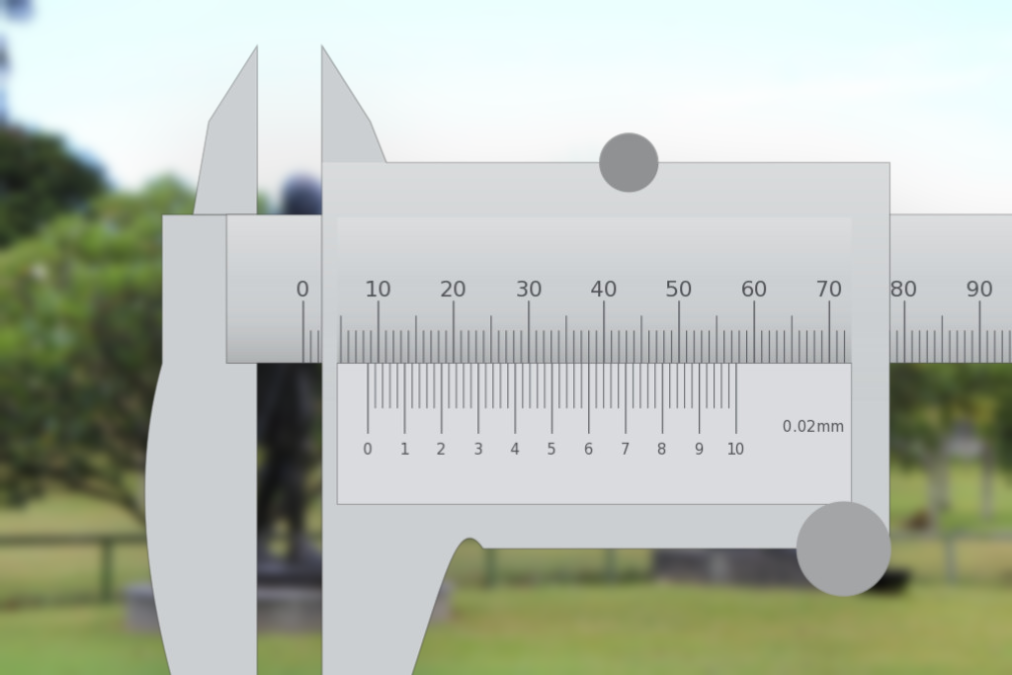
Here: 8.6 mm
